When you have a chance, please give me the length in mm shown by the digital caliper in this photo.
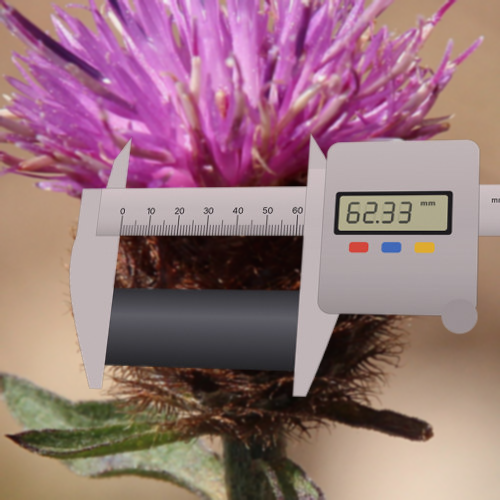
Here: 62.33 mm
